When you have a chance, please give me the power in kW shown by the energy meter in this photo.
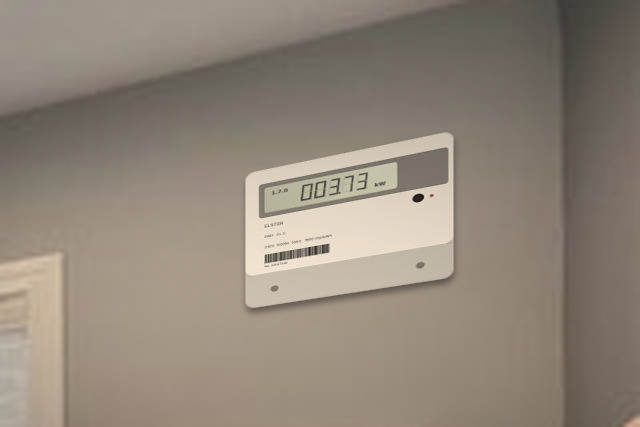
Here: 3.73 kW
